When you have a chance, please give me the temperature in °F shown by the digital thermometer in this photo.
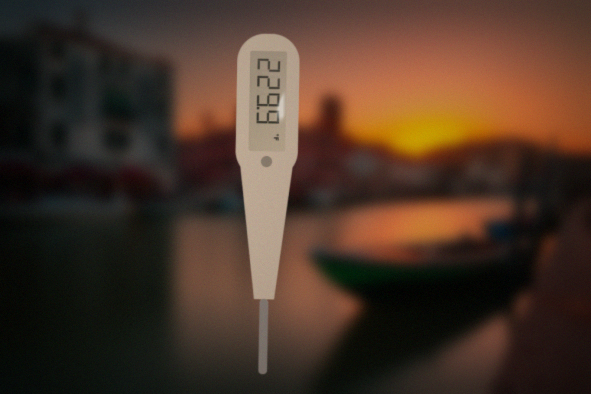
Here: 229.9 °F
